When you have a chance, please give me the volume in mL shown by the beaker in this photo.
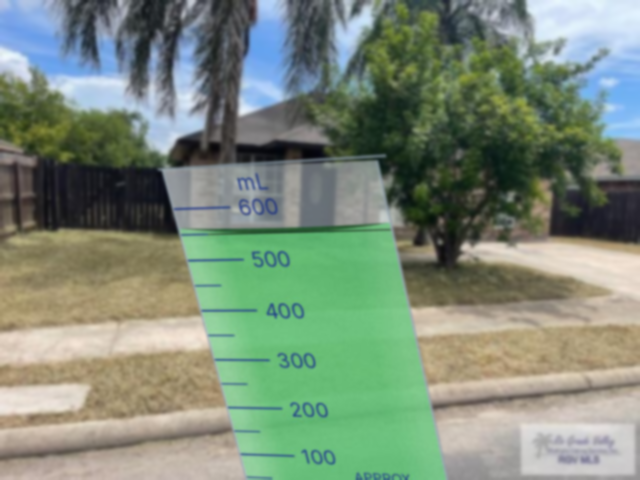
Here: 550 mL
